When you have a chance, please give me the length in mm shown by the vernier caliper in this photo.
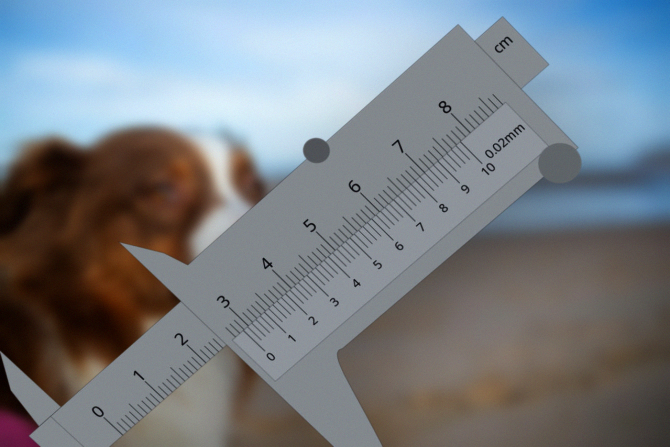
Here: 28.8 mm
